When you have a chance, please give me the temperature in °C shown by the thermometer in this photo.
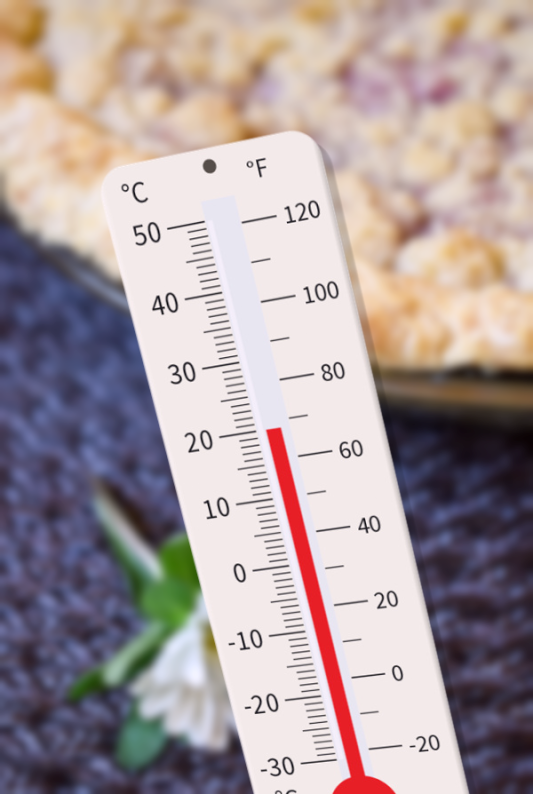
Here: 20 °C
